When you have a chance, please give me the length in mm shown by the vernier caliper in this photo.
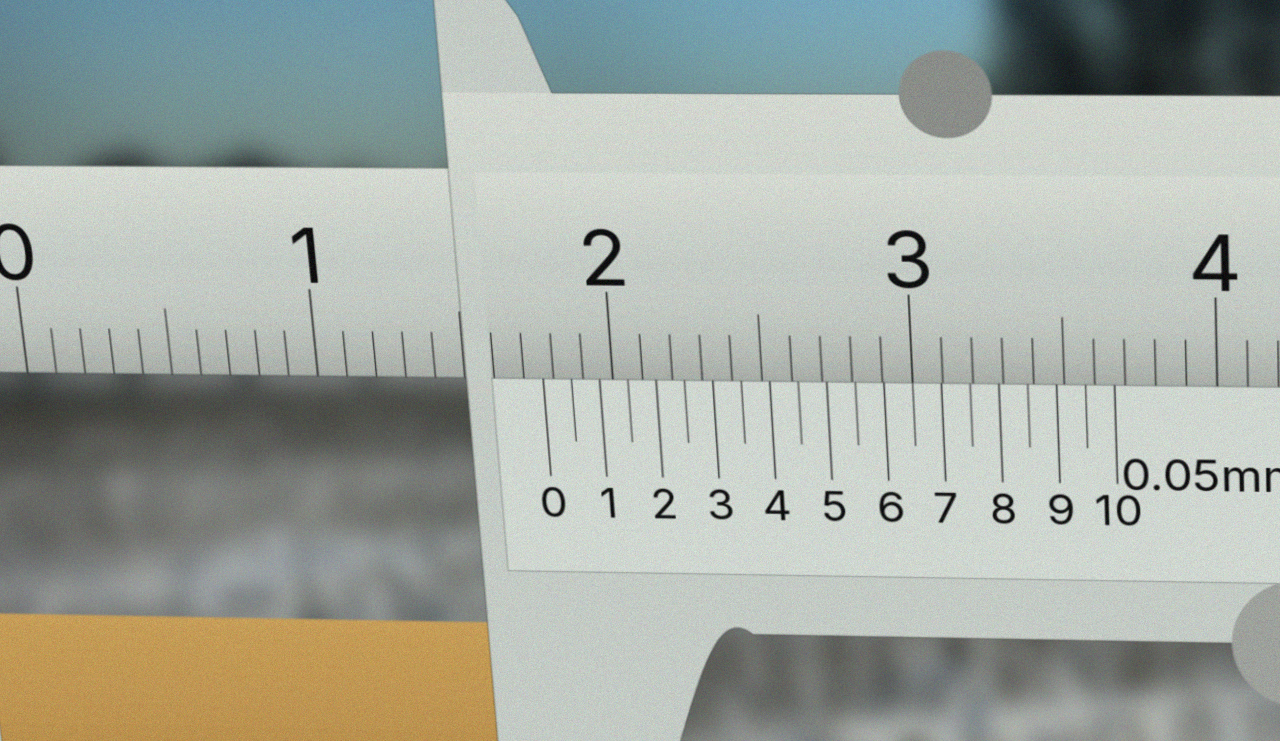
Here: 17.65 mm
